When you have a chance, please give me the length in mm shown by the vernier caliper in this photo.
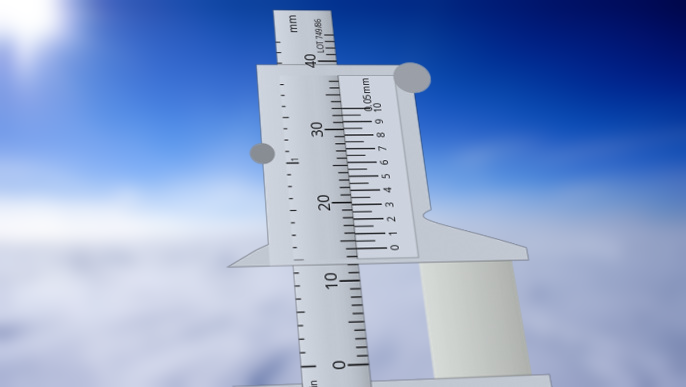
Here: 14.0 mm
